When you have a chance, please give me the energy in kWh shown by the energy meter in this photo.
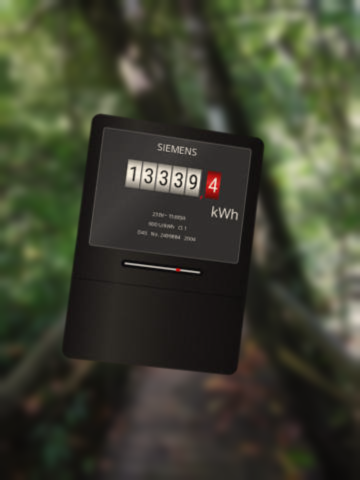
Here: 13339.4 kWh
